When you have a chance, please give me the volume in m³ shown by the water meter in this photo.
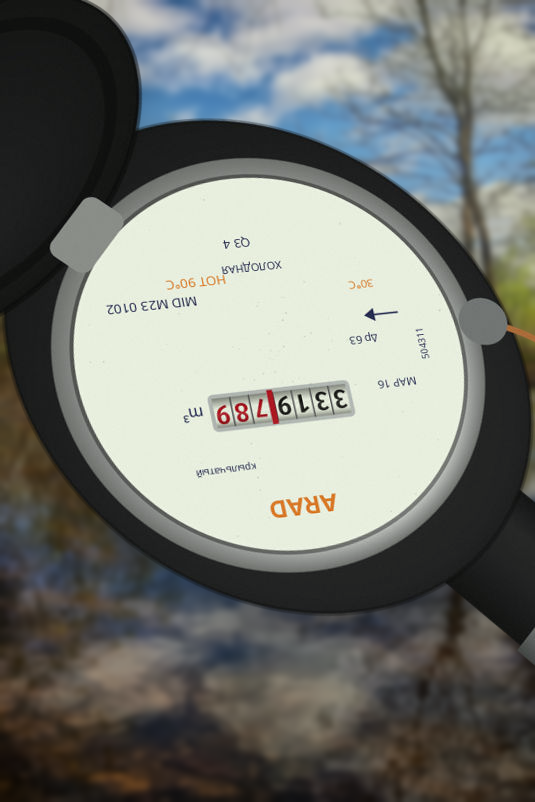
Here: 3319.789 m³
